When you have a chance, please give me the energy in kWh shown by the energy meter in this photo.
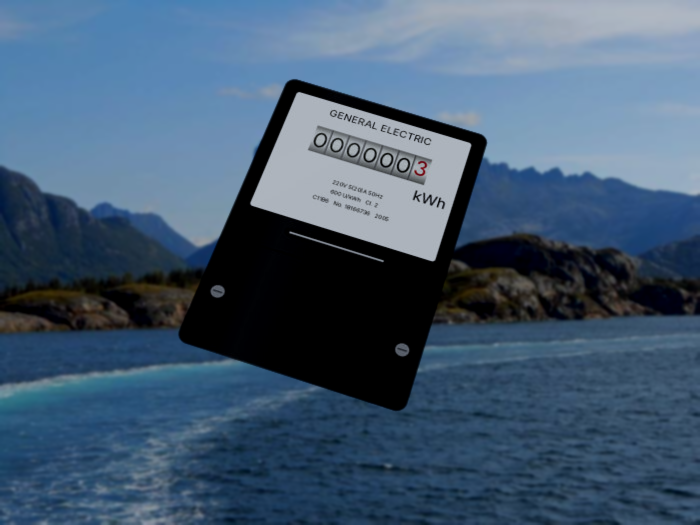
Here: 0.3 kWh
